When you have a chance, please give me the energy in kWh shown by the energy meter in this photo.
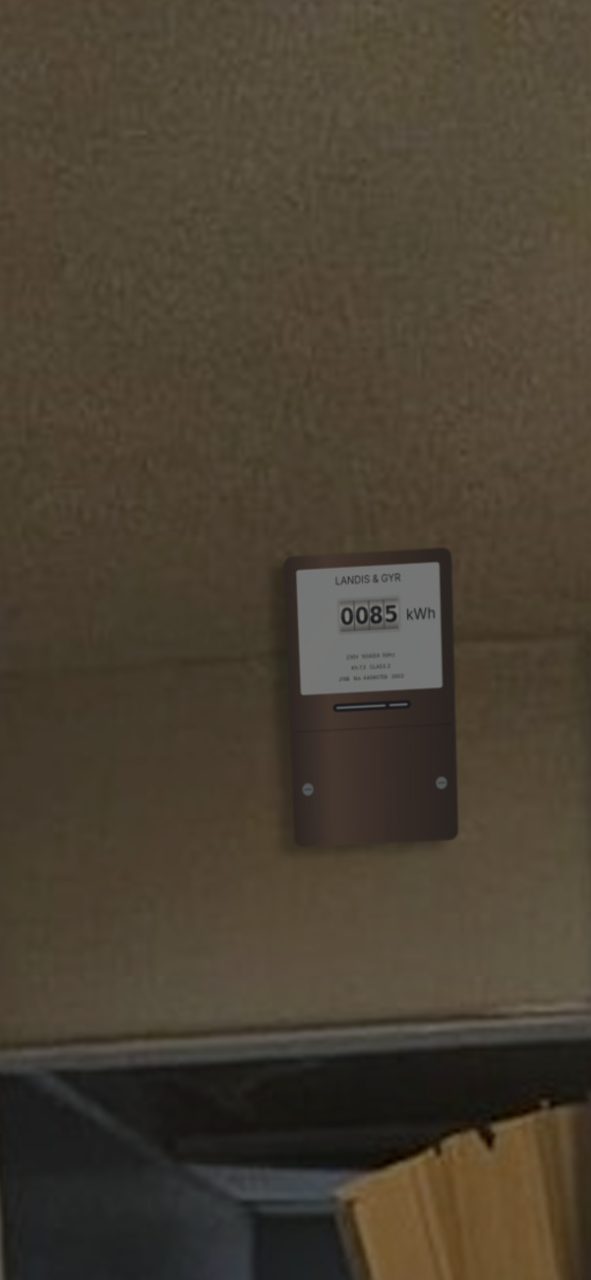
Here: 85 kWh
